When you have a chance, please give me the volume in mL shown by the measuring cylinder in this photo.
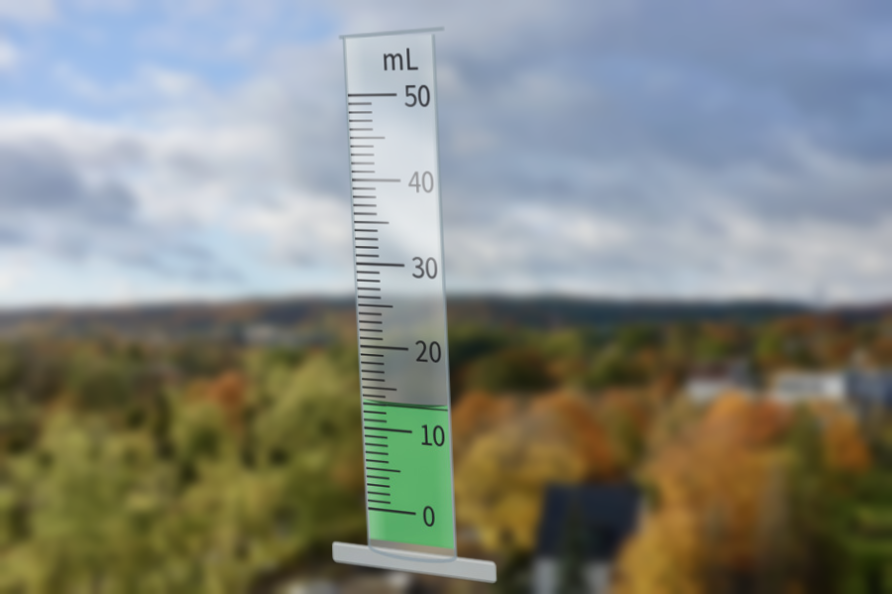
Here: 13 mL
